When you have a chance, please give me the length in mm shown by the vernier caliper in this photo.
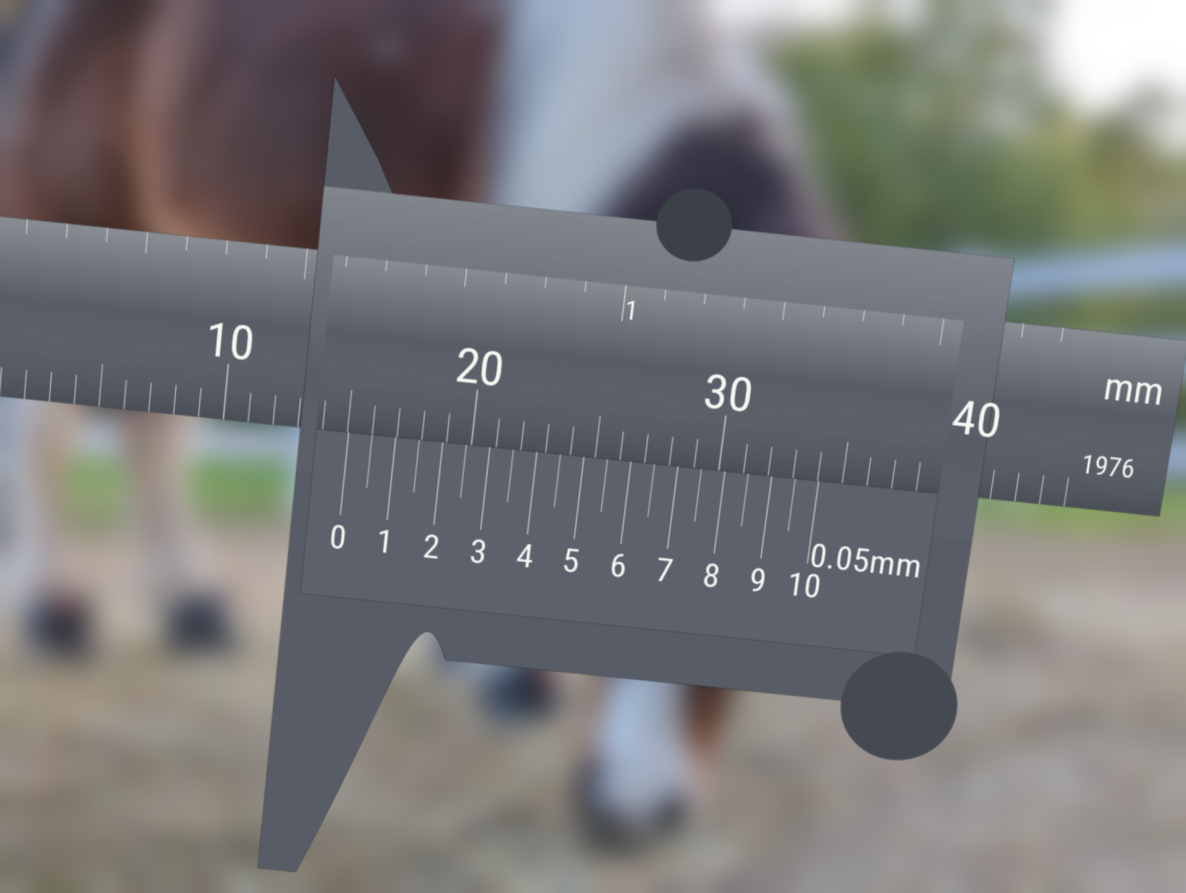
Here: 15.05 mm
